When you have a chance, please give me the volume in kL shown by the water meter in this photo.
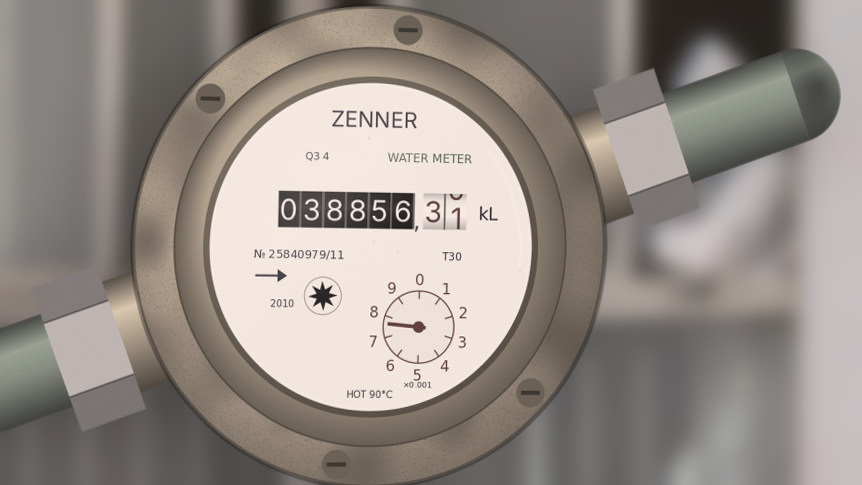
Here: 38856.307 kL
